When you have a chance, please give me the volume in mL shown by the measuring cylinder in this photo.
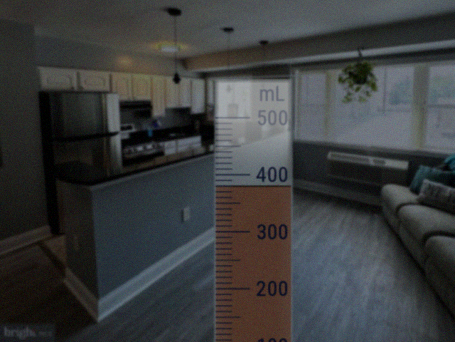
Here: 380 mL
